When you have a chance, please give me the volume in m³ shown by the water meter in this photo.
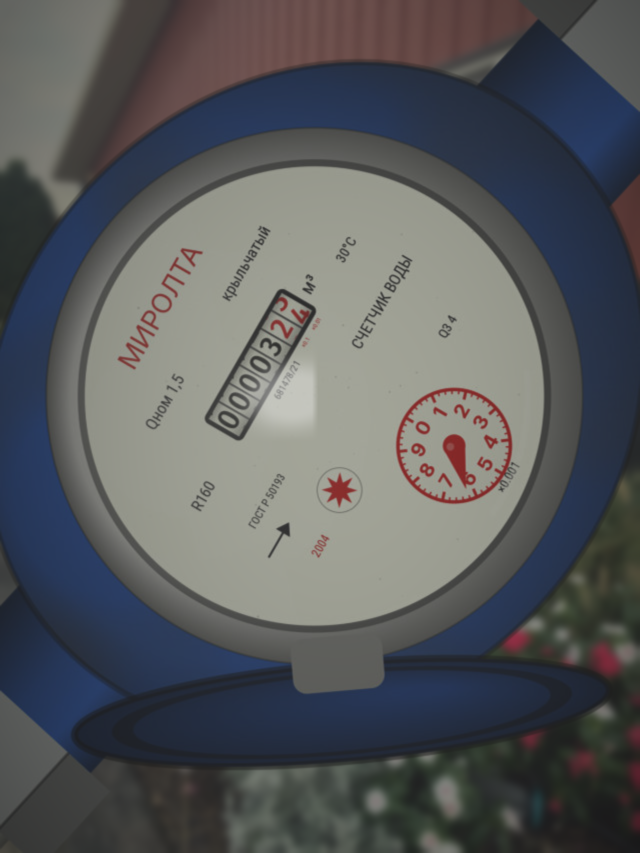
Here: 3.236 m³
